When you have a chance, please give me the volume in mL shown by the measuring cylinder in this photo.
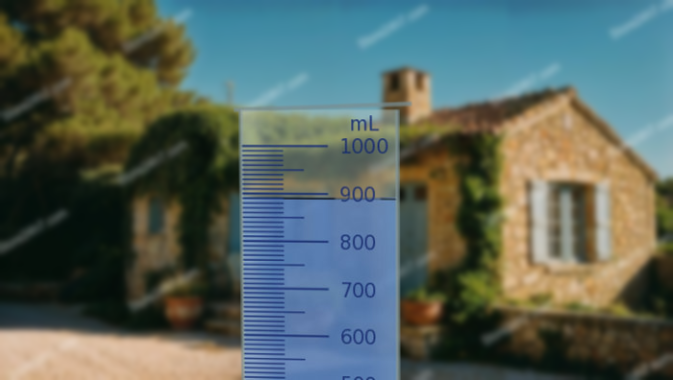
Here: 890 mL
